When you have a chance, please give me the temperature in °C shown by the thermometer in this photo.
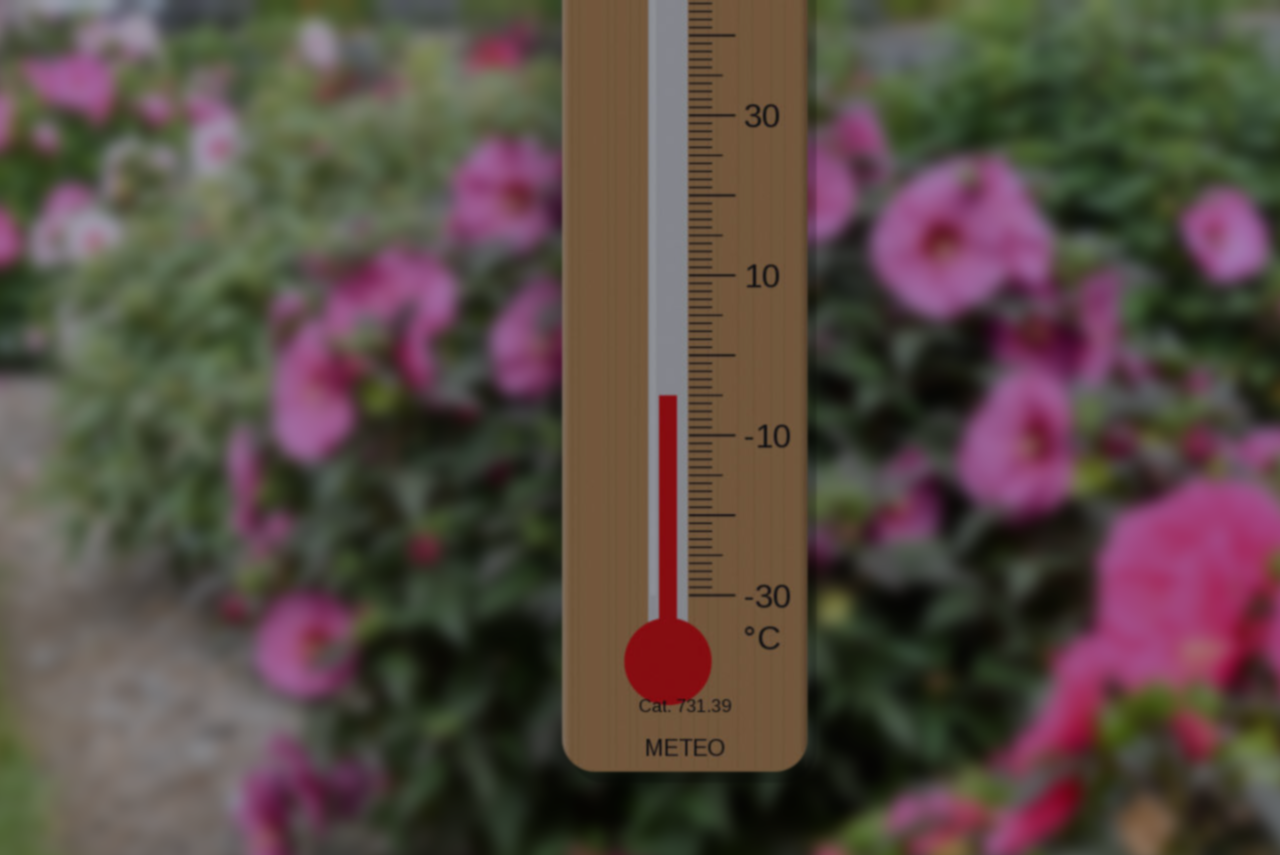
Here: -5 °C
